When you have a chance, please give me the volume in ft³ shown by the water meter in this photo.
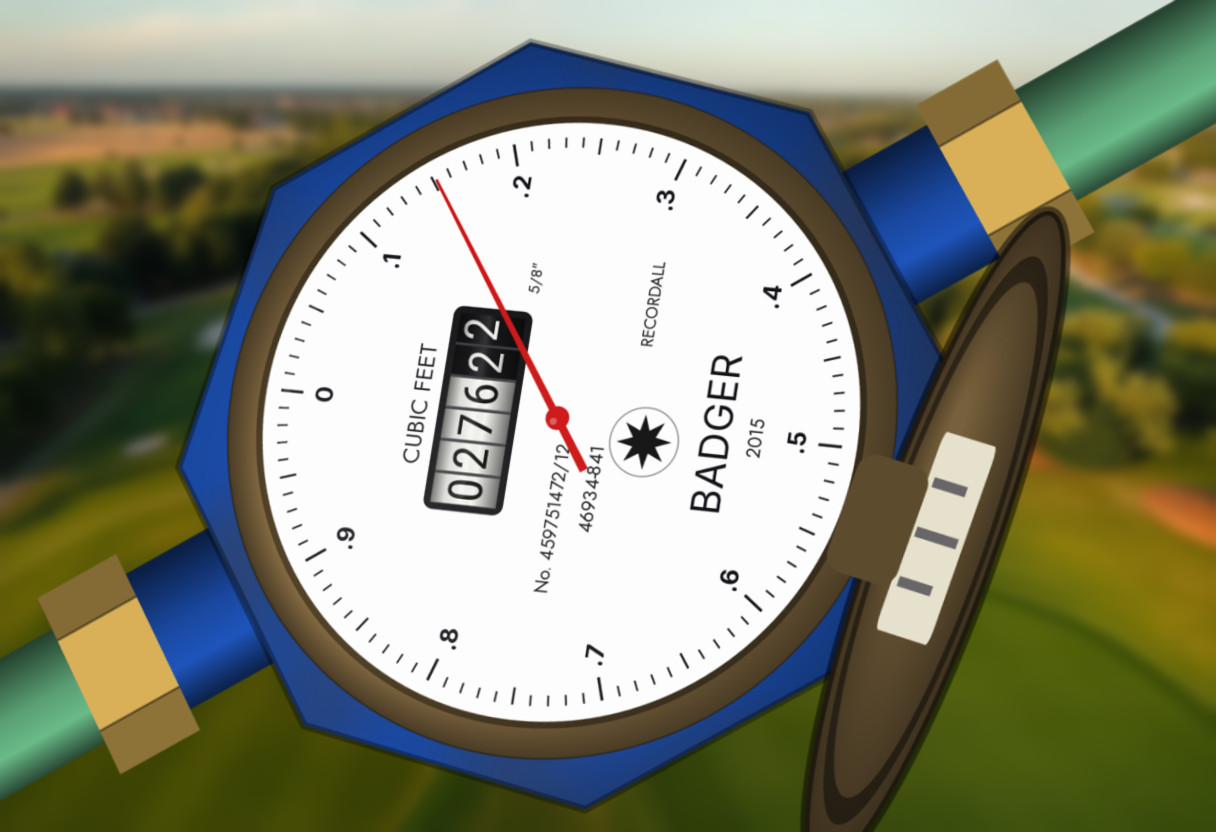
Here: 27622.15 ft³
